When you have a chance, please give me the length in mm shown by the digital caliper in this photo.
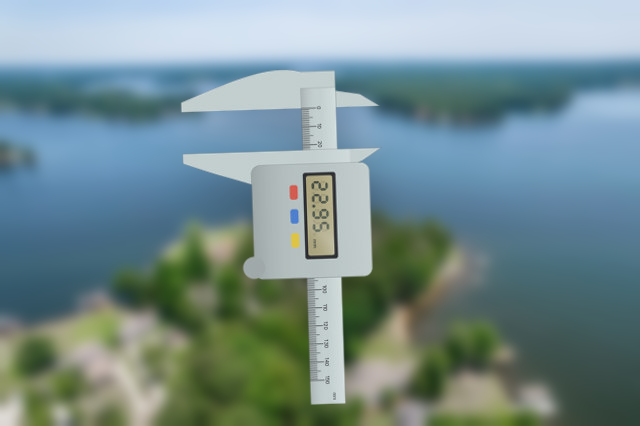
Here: 22.95 mm
